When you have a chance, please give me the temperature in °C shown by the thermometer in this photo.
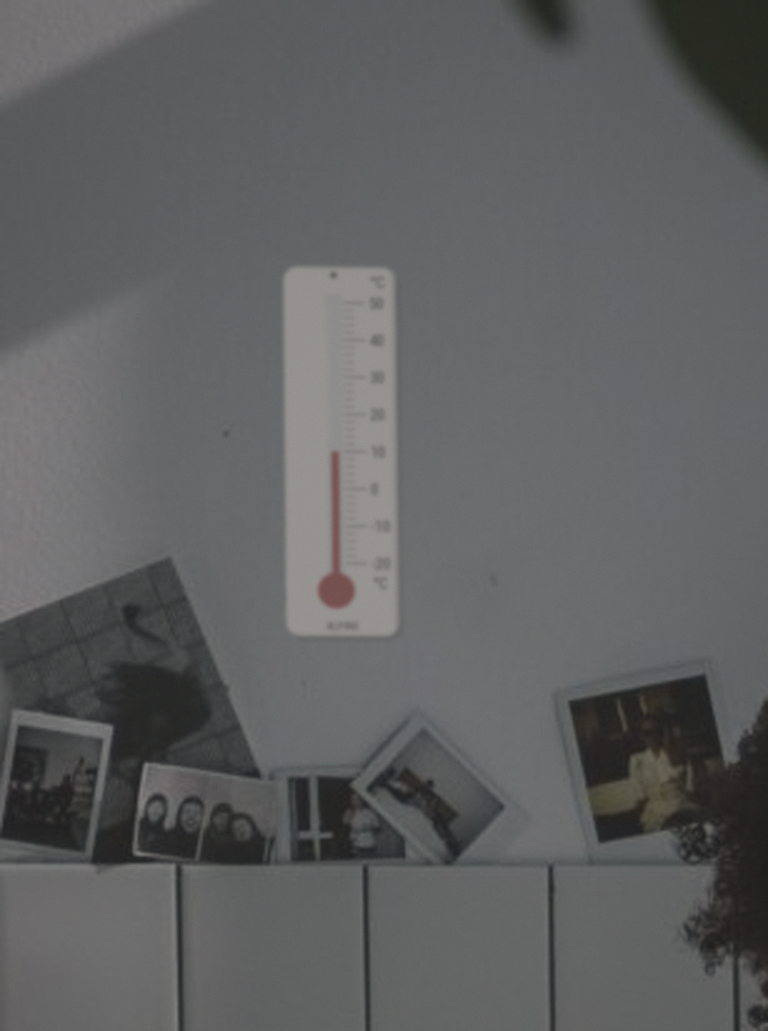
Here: 10 °C
